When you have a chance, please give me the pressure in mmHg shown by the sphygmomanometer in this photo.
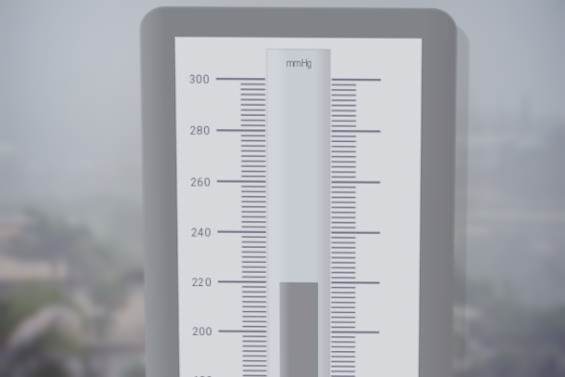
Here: 220 mmHg
